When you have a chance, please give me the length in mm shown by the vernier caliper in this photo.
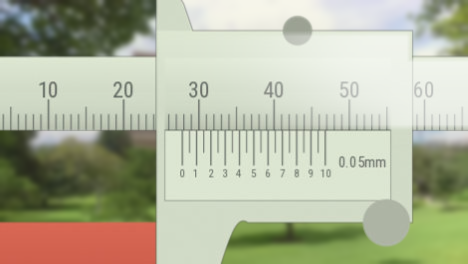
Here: 27.8 mm
